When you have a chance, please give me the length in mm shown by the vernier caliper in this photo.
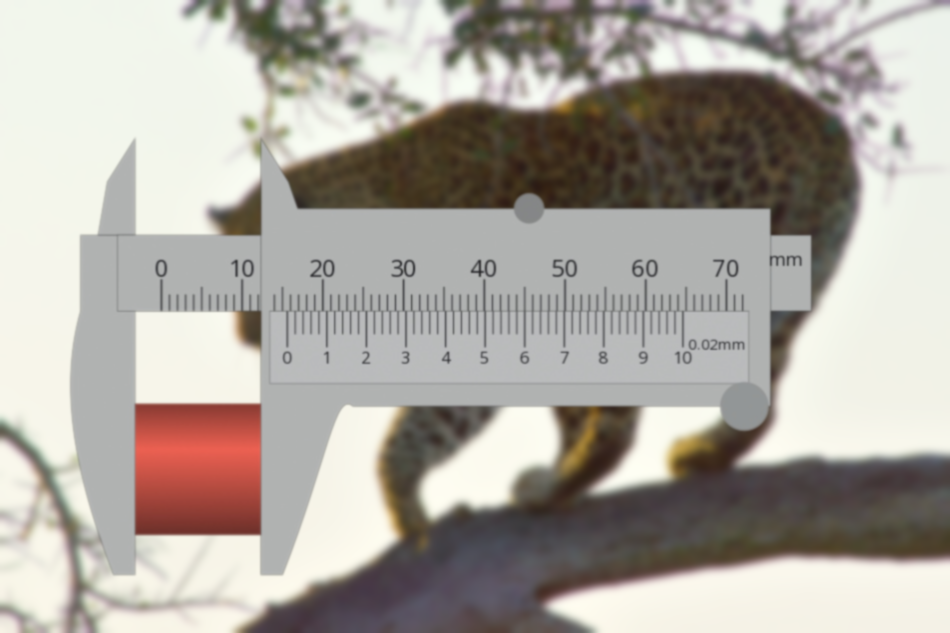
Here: 15.6 mm
